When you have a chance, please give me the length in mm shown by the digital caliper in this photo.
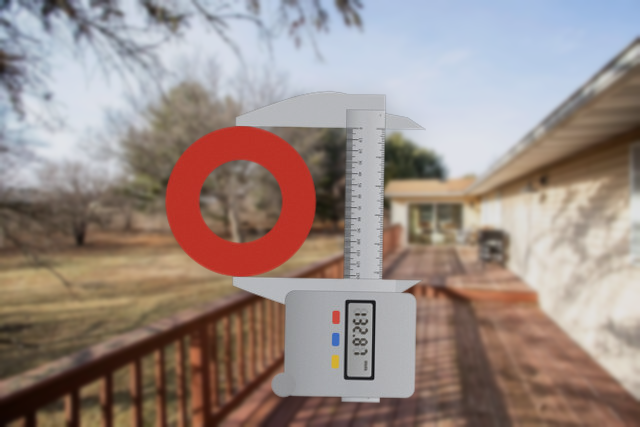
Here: 132.87 mm
